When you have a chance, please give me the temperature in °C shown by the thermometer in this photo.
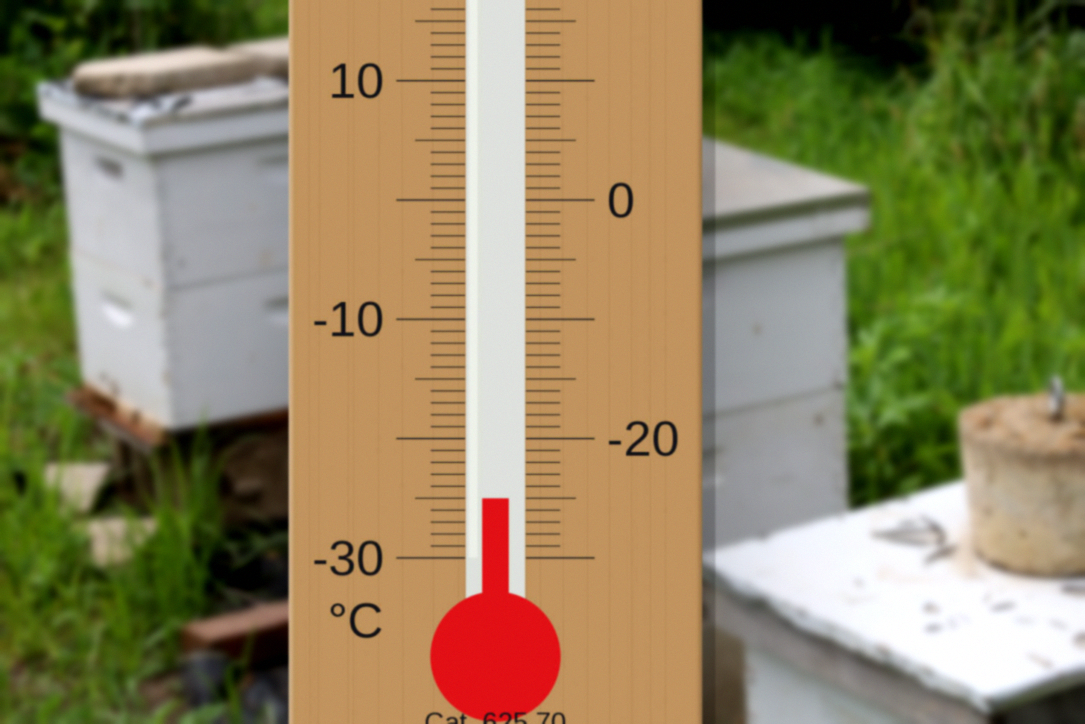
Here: -25 °C
